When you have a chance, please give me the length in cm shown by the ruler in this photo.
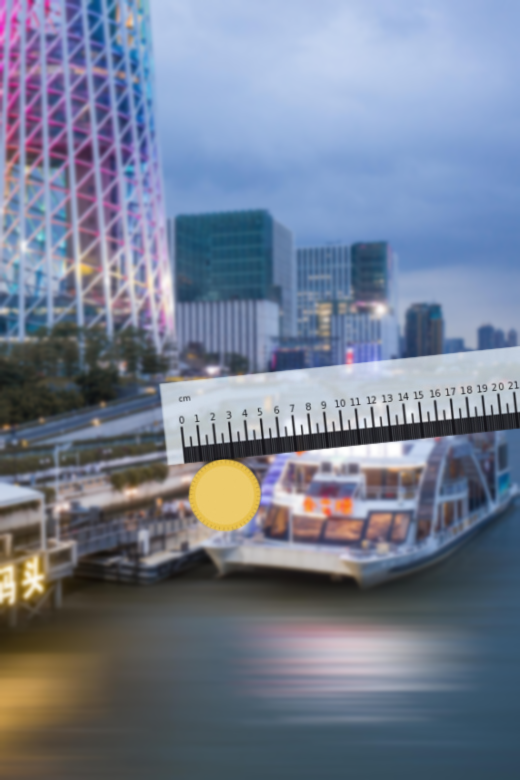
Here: 4.5 cm
